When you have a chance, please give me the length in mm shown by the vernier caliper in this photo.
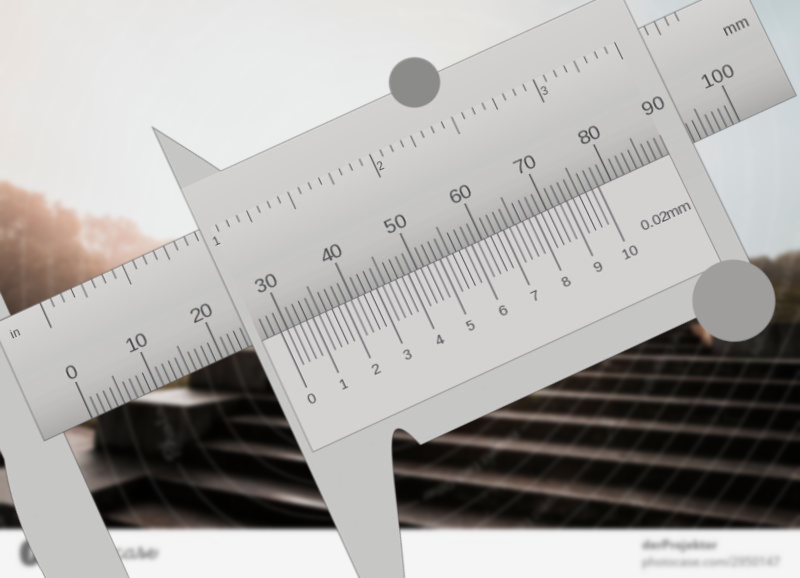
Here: 29.0 mm
